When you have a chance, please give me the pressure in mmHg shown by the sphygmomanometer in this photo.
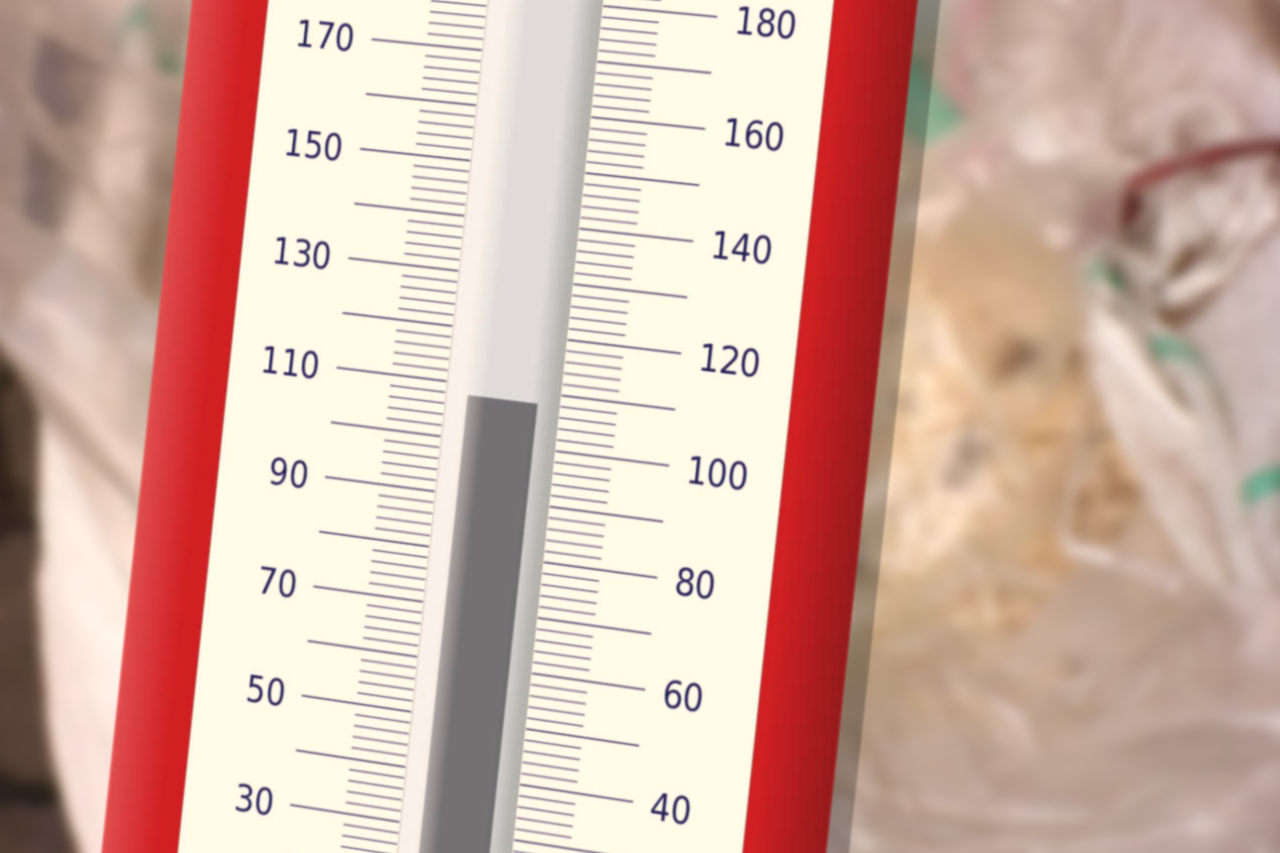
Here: 108 mmHg
